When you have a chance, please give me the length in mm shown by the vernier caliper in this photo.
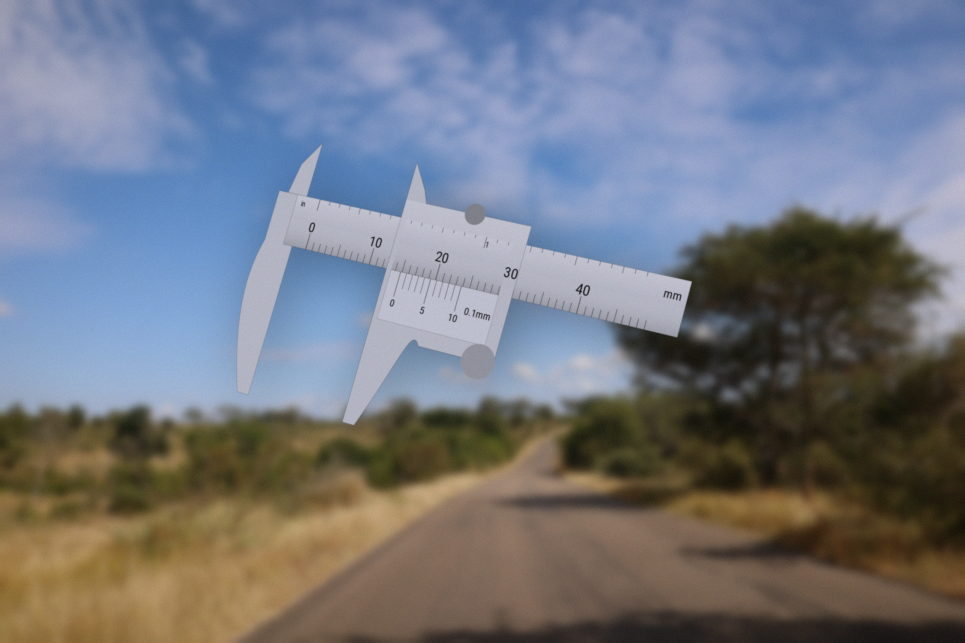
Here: 14.8 mm
